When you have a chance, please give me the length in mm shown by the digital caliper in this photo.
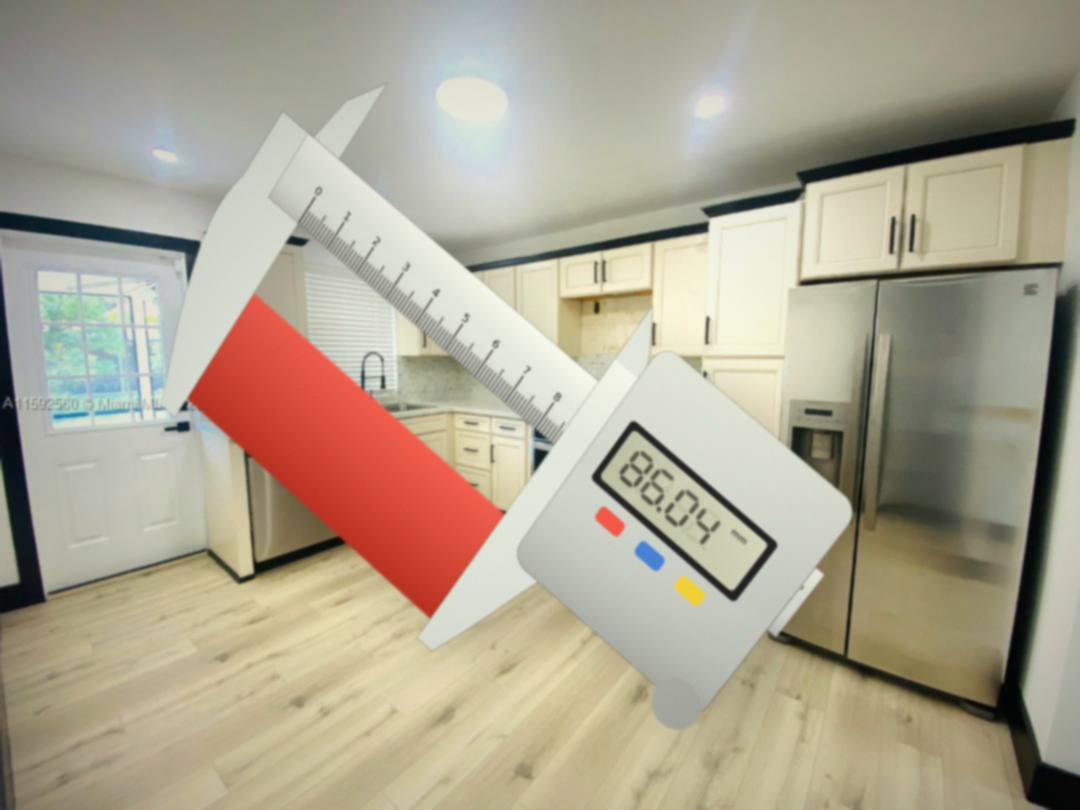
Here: 86.04 mm
